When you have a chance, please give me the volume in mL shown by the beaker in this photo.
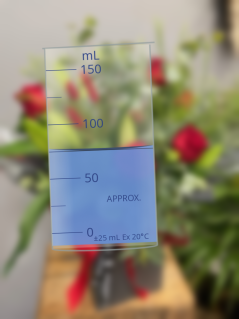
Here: 75 mL
